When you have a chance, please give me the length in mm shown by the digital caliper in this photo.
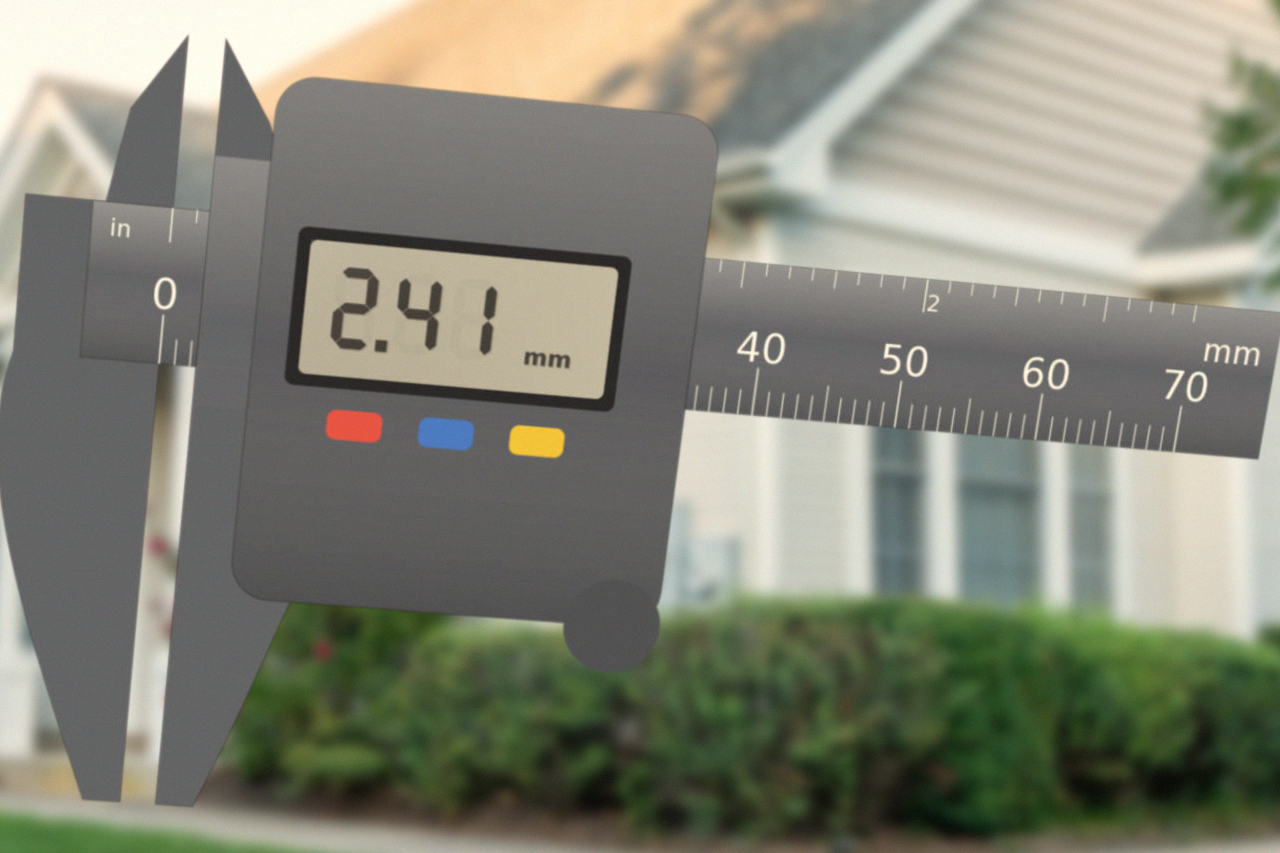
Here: 2.41 mm
